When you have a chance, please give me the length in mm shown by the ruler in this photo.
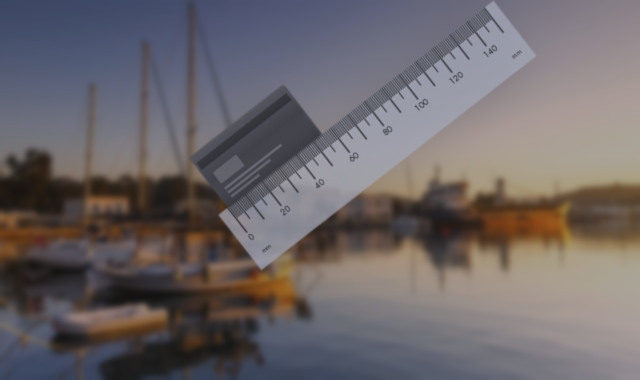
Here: 55 mm
